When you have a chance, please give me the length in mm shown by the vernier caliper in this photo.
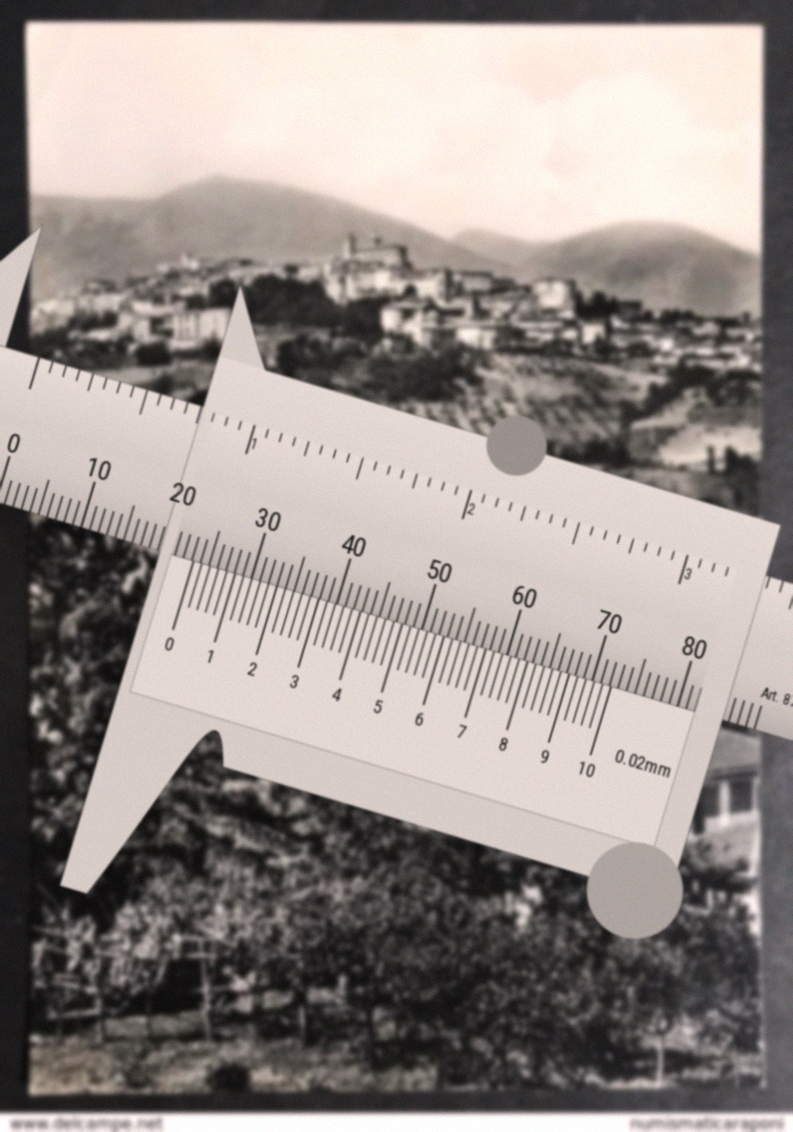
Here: 23.2 mm
